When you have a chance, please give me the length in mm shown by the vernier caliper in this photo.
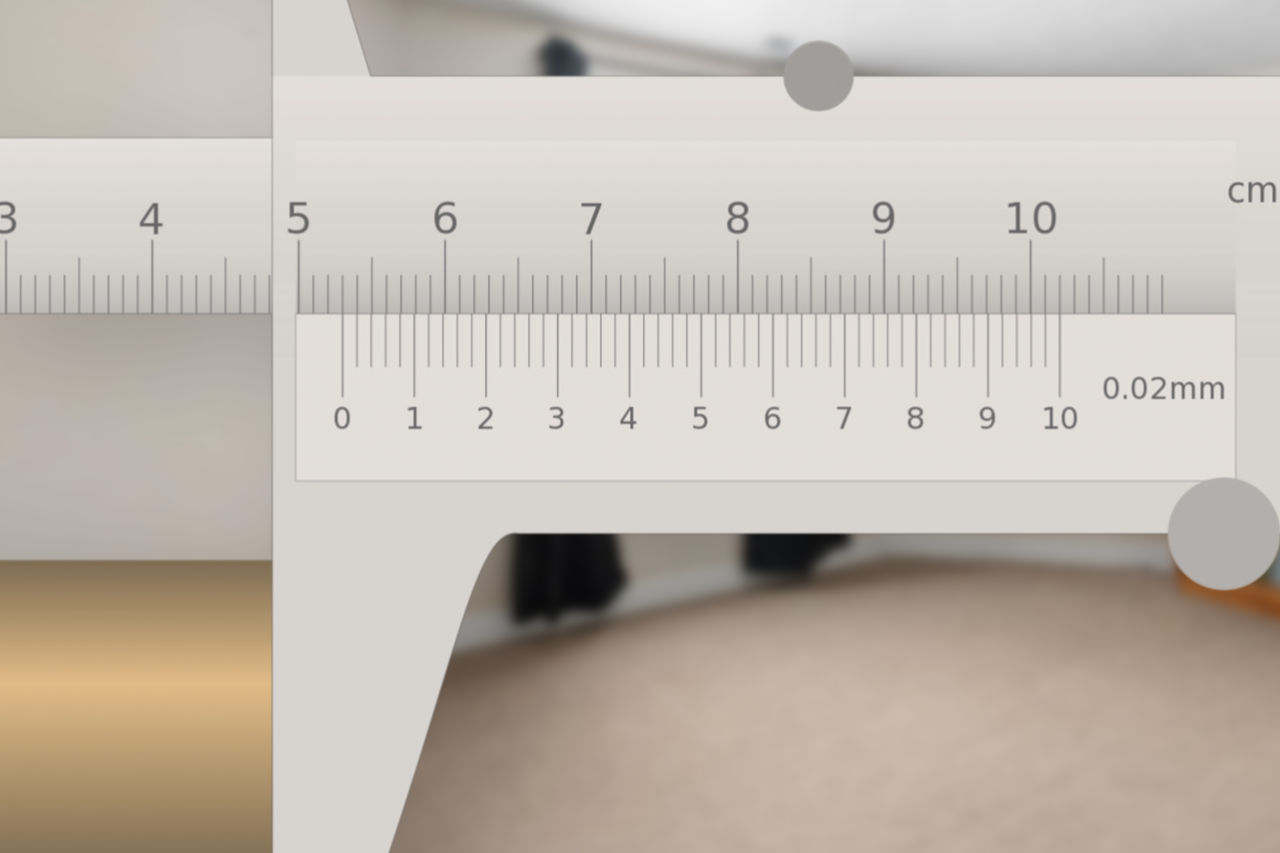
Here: 53.0 mm
